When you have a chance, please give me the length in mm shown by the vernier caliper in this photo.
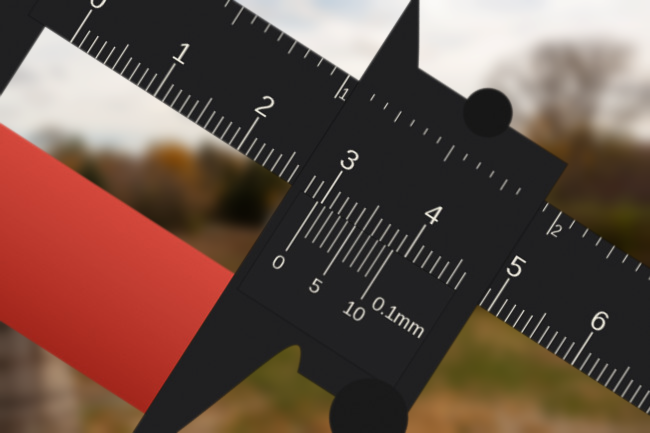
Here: 29.6 mm
